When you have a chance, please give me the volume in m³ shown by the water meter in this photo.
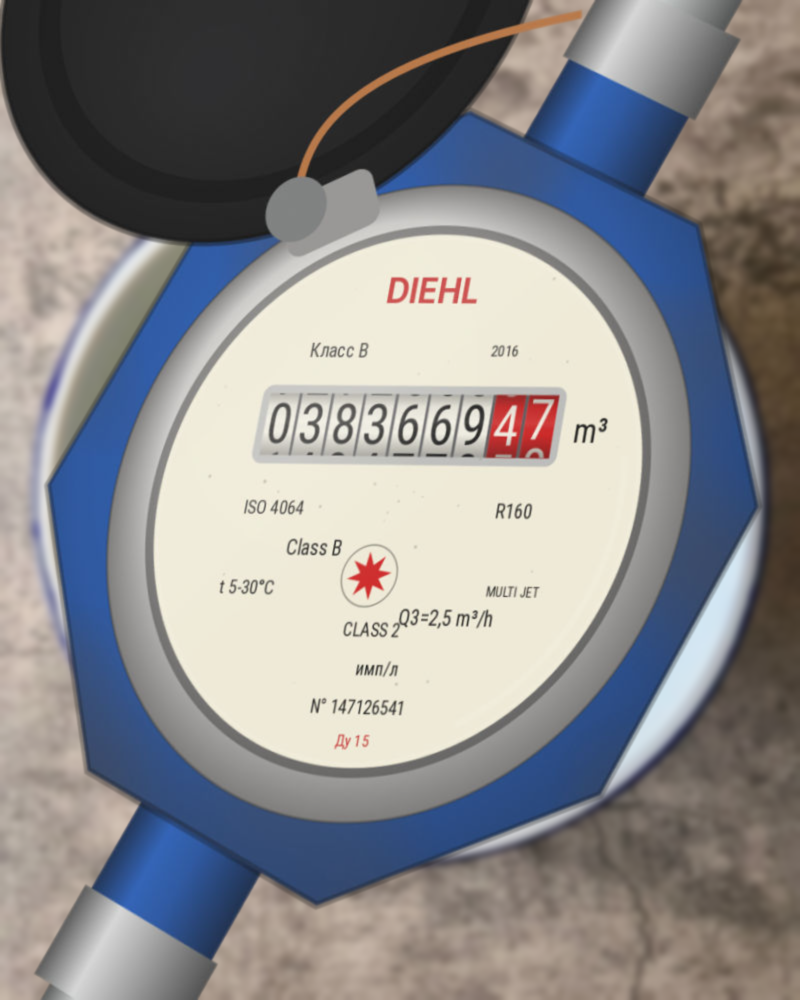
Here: 383669.47 m³
